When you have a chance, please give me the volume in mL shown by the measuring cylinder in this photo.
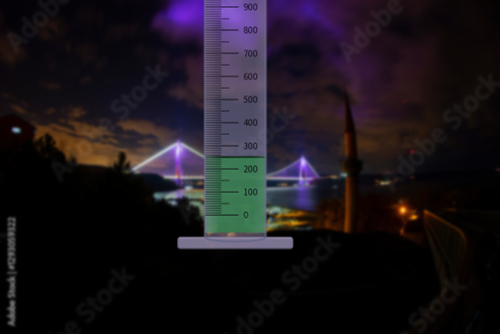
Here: 250 mL
